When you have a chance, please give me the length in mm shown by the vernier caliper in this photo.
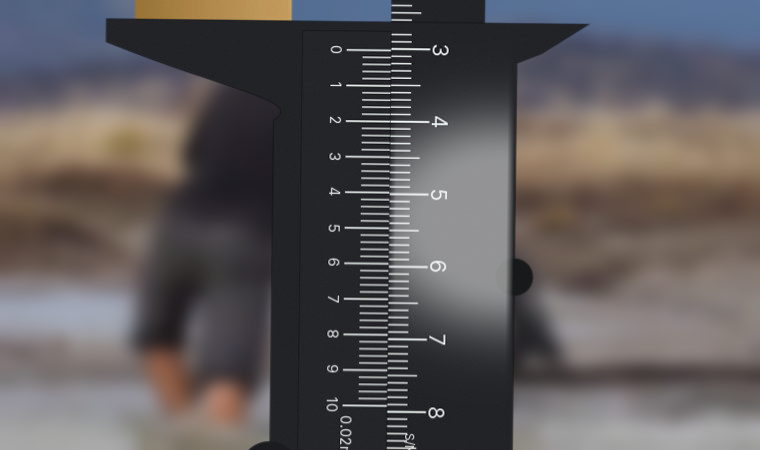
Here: 30.2 mm
